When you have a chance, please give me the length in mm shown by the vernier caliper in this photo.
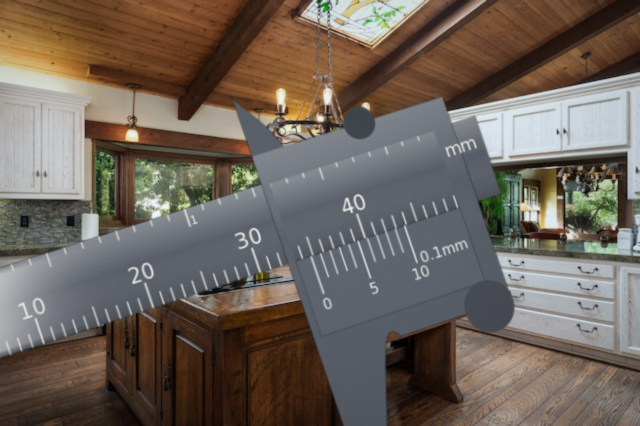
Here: 34.8 mm
